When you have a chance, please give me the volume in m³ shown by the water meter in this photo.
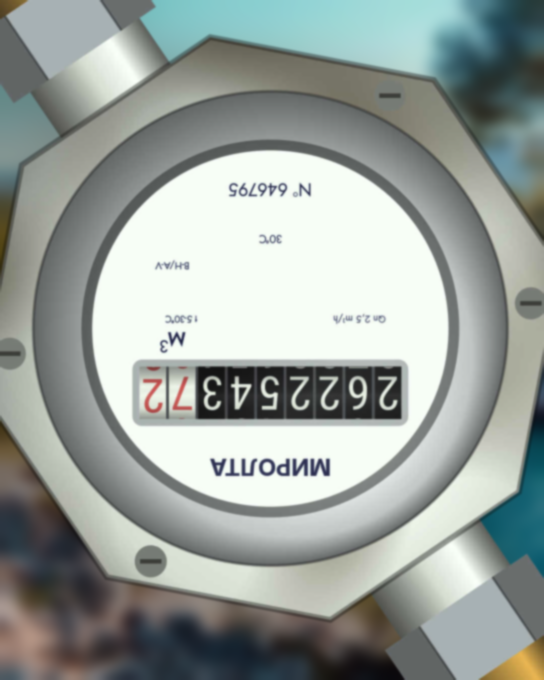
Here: 2622543.72 m³
